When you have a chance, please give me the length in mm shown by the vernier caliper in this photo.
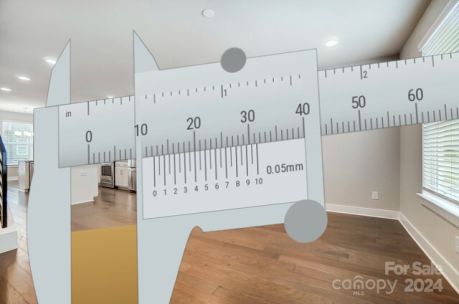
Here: 12.4 mm
